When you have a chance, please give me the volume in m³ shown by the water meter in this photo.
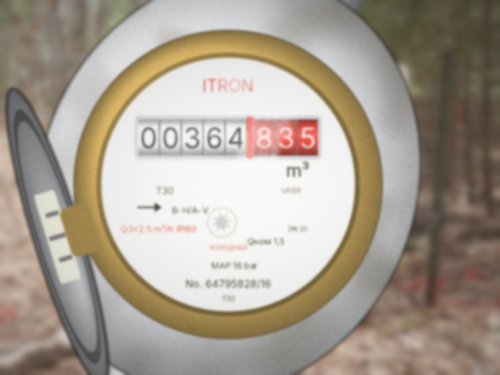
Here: 364.835 m³
